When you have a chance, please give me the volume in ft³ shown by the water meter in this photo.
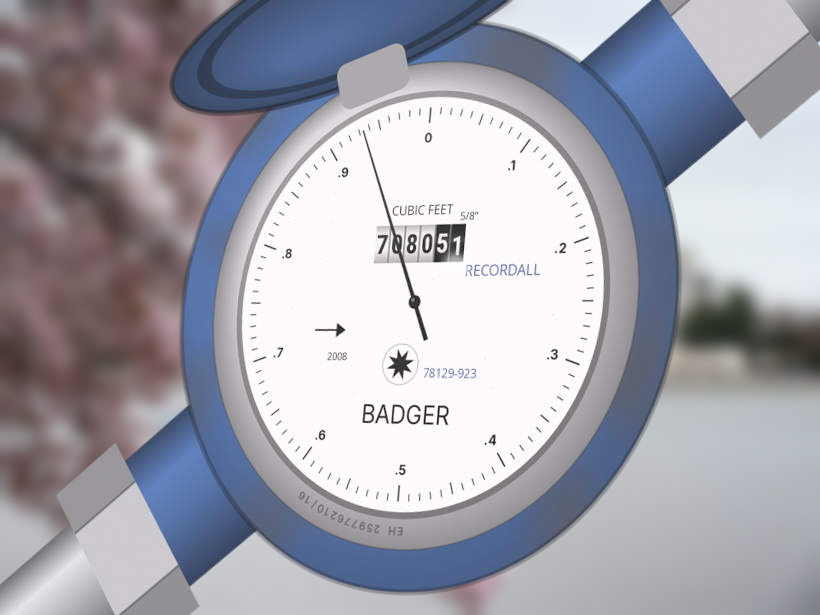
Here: 708050.93 ft³
